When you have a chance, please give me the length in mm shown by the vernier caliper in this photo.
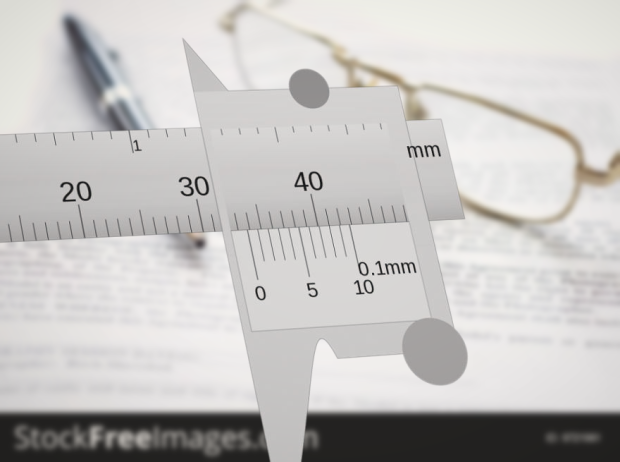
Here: 33.8 mm
